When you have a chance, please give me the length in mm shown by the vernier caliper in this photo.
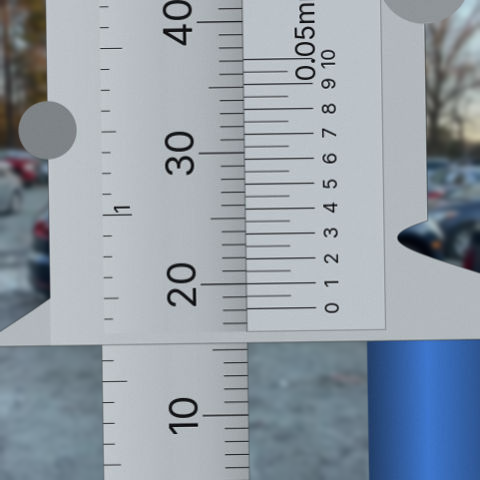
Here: 18.1 mm
